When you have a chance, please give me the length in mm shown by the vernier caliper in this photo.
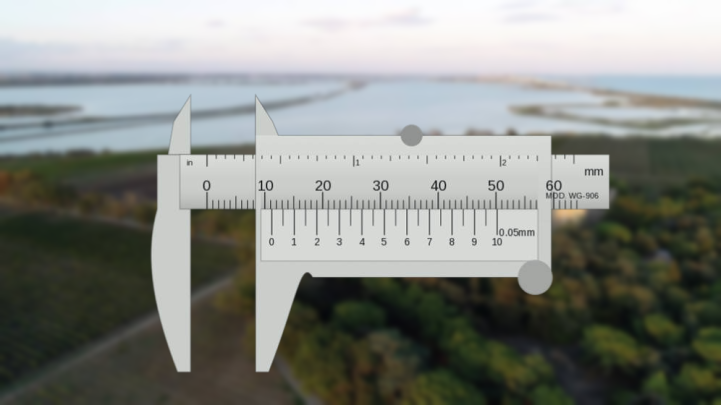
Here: 11.2 mm
